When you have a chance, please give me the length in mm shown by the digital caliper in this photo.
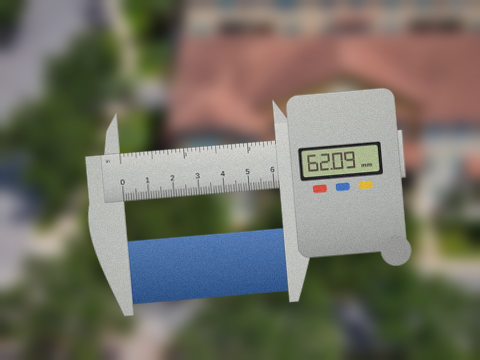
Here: 62.09 mm
